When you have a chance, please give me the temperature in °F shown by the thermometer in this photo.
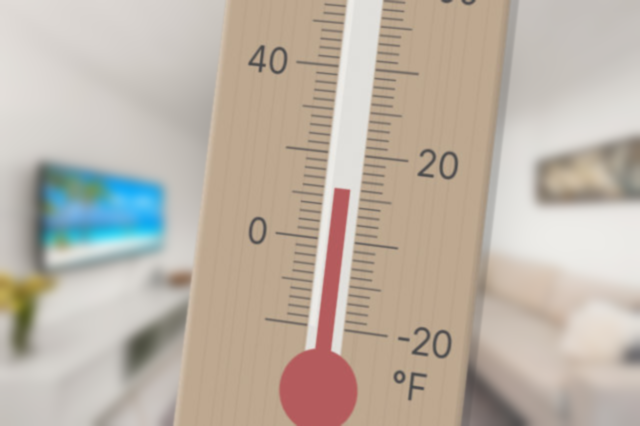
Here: 12 °F
